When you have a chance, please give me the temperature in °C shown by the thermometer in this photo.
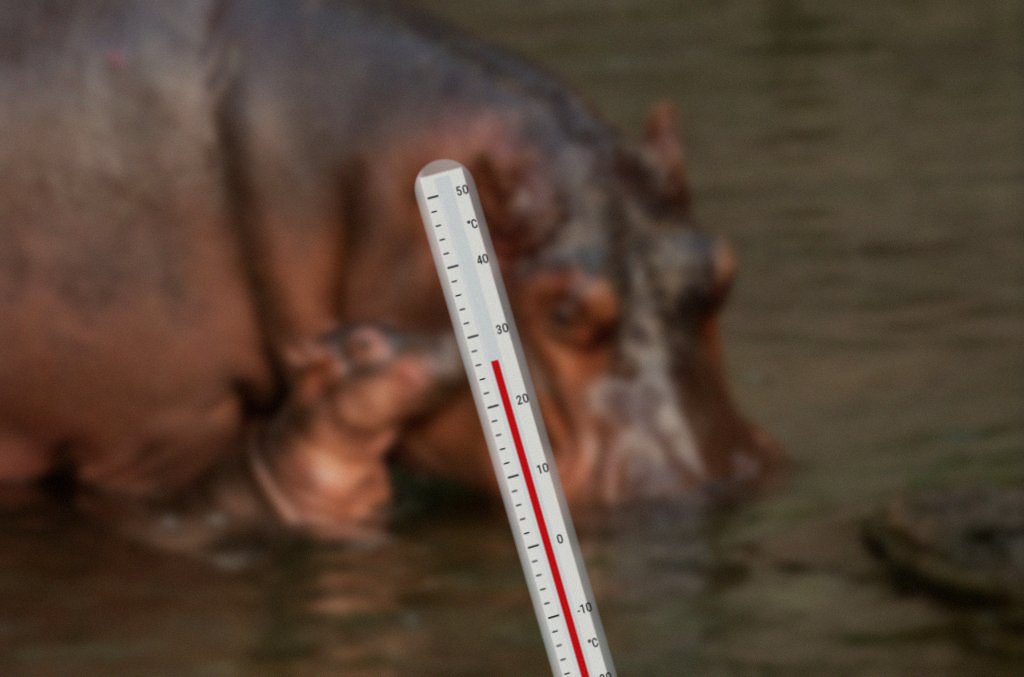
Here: 26 °C
